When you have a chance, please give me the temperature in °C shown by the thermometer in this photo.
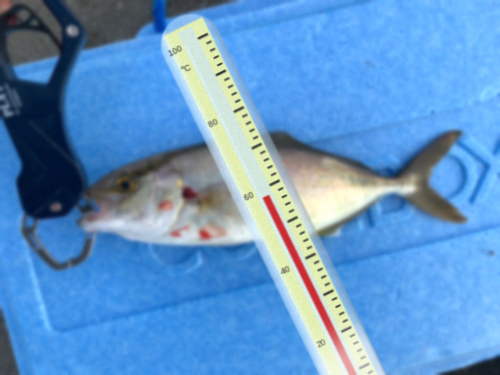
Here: 58 °C
